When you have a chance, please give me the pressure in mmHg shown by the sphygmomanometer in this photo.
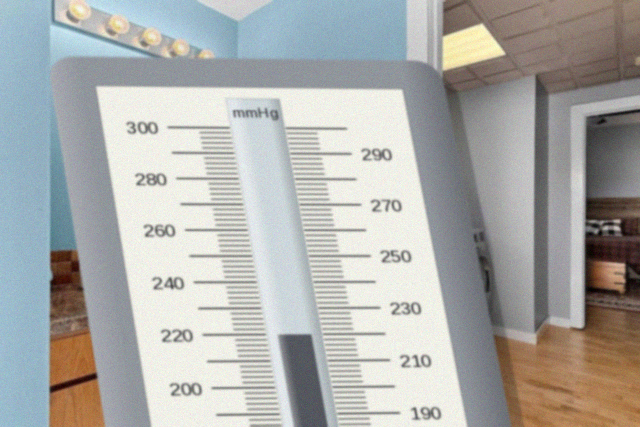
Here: 220 mmHg
